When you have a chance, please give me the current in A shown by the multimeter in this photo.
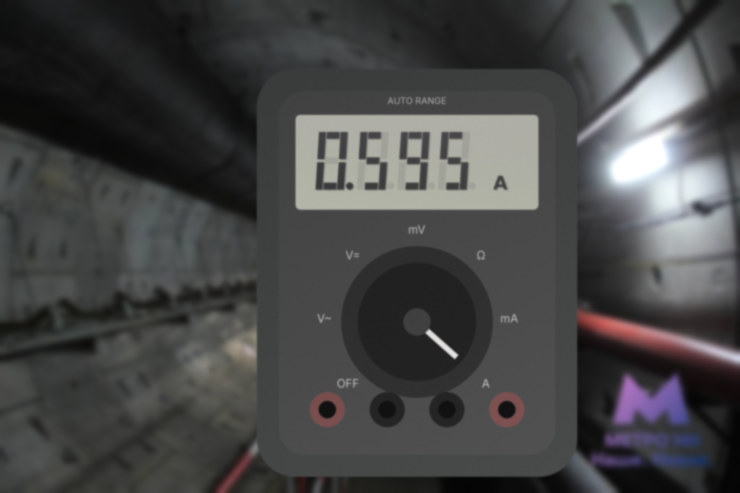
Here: 0.595 A
